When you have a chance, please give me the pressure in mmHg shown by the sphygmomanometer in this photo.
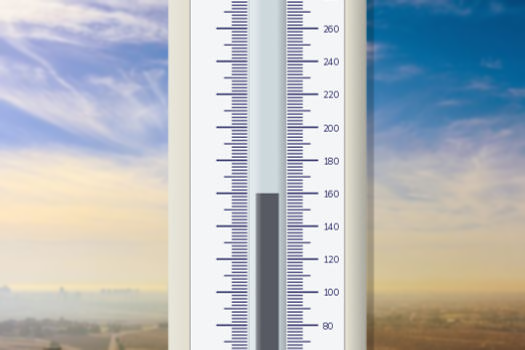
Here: 160 mmHg
